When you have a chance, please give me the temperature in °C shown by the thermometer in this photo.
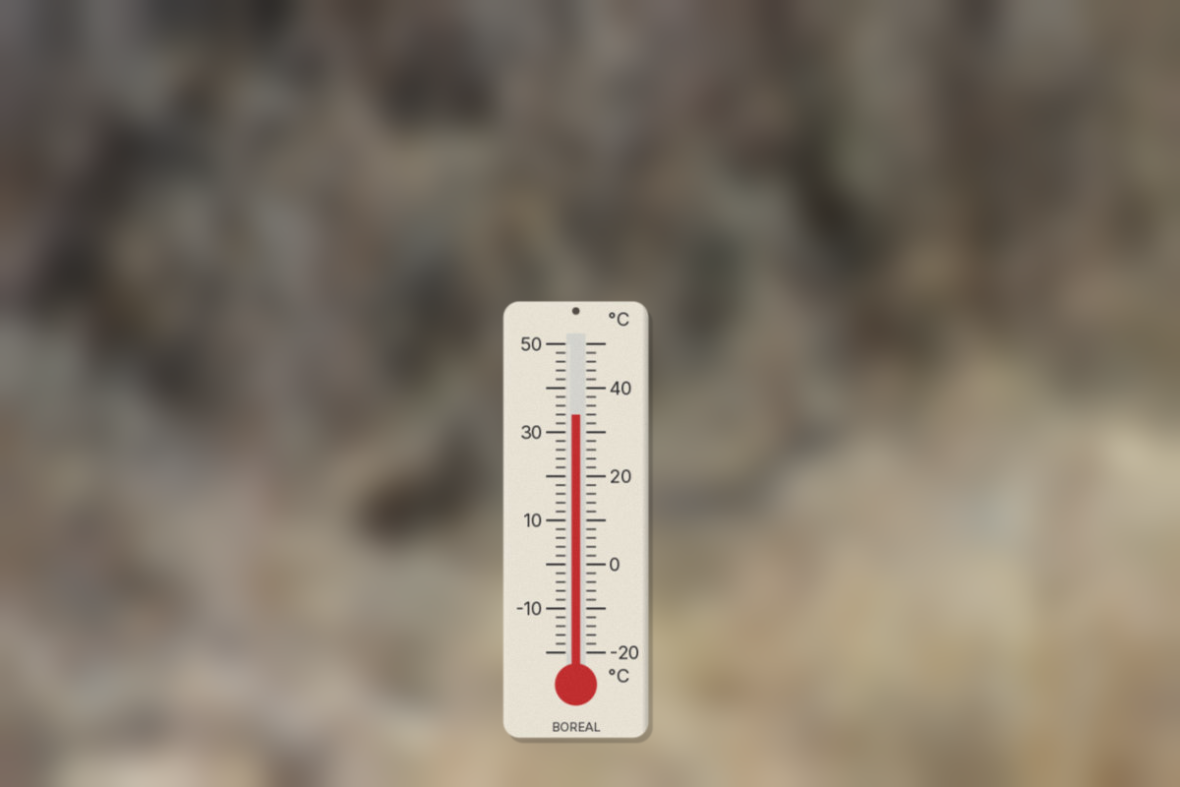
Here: 34 °C
